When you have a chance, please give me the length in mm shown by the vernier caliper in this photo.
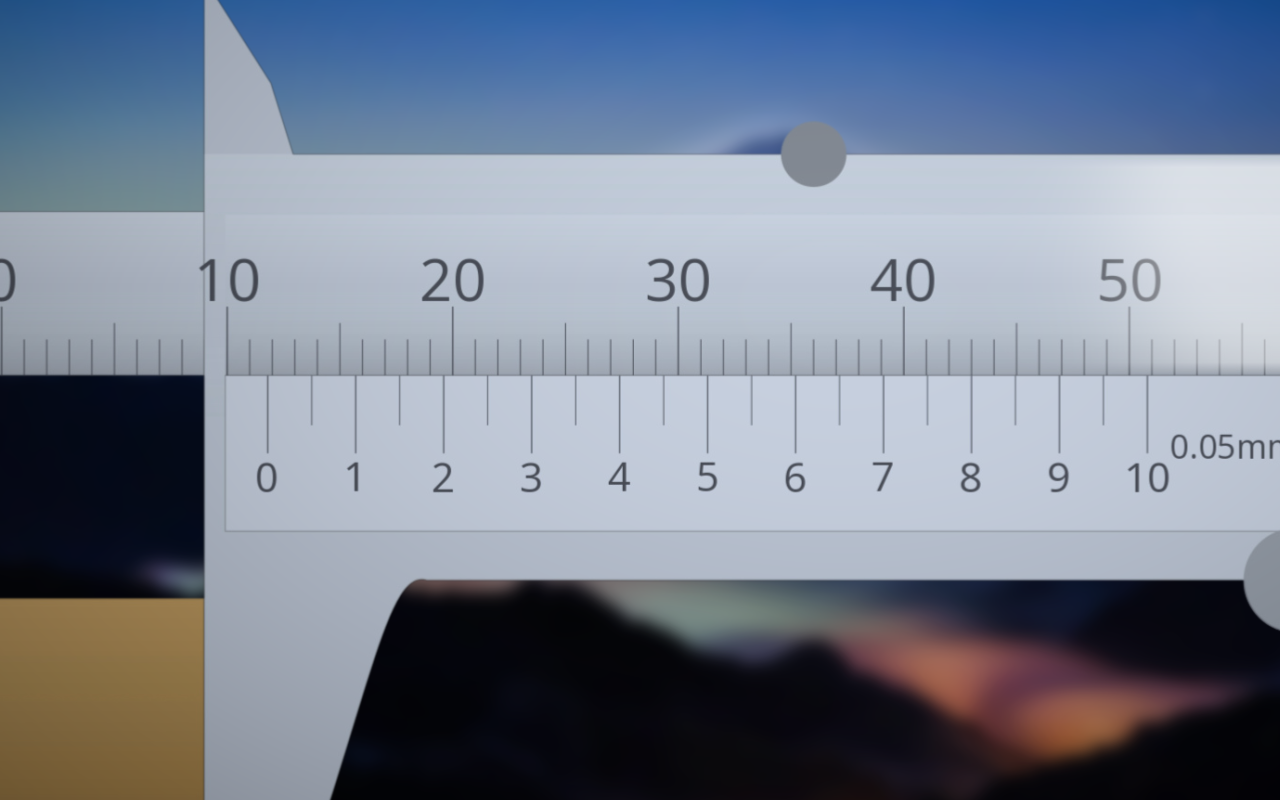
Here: 11.8 mm
